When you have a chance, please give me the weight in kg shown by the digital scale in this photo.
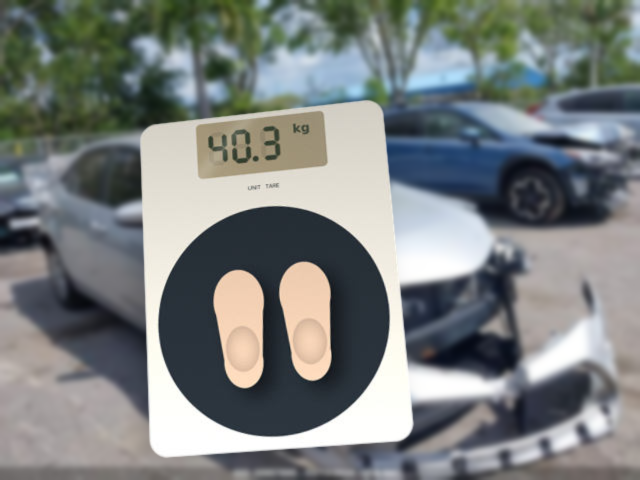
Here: 40.3 kg
